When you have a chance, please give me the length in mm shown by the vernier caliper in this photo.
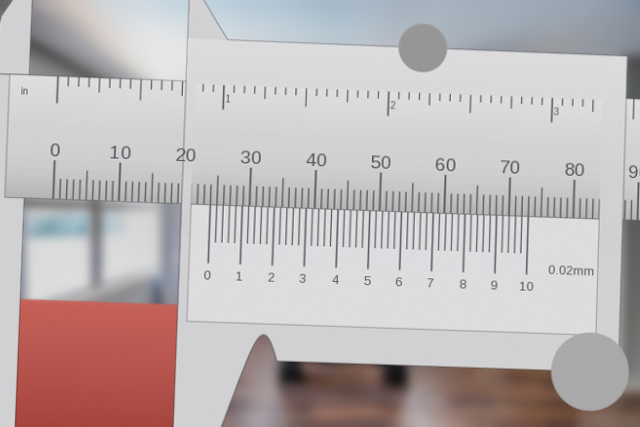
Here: 24.0 mm
